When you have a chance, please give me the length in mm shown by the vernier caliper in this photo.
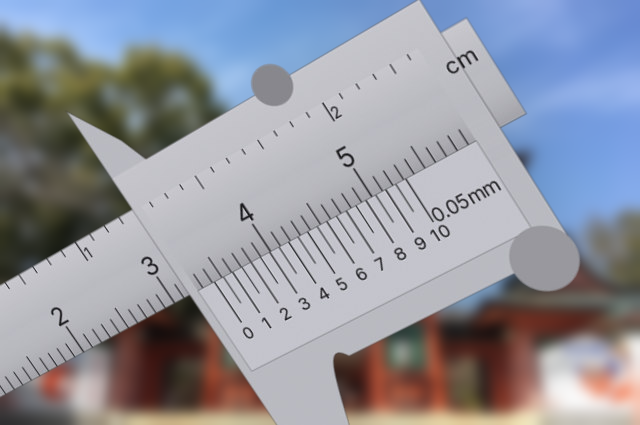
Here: 34.2 mm
